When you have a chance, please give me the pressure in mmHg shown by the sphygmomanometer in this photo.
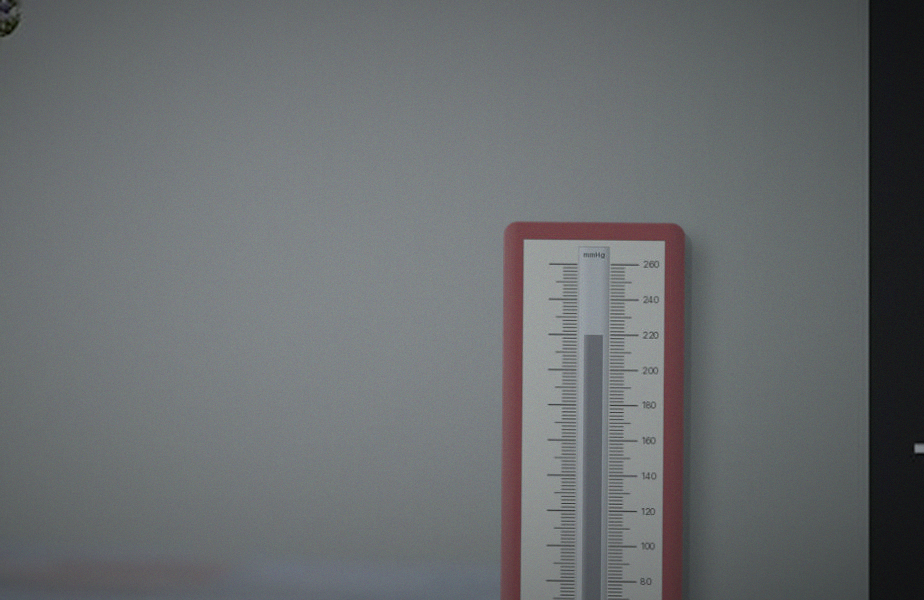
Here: 220 mmHg
